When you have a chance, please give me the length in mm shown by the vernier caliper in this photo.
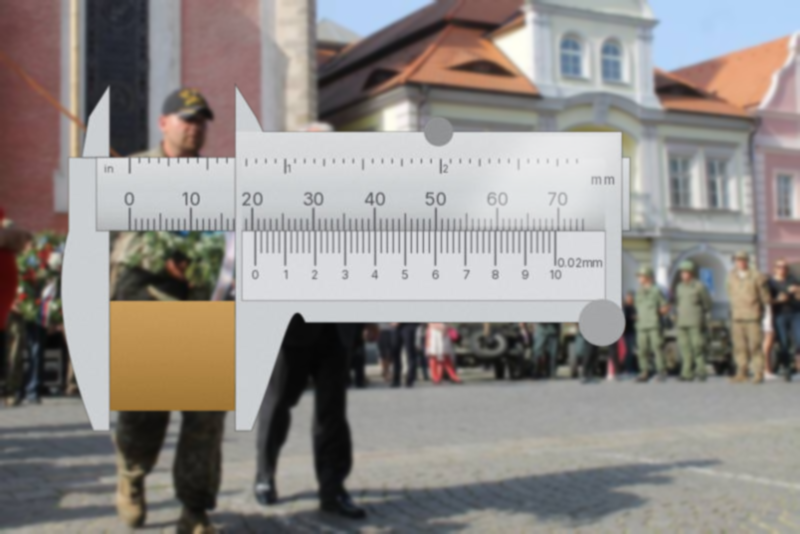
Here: 20.5 mm
